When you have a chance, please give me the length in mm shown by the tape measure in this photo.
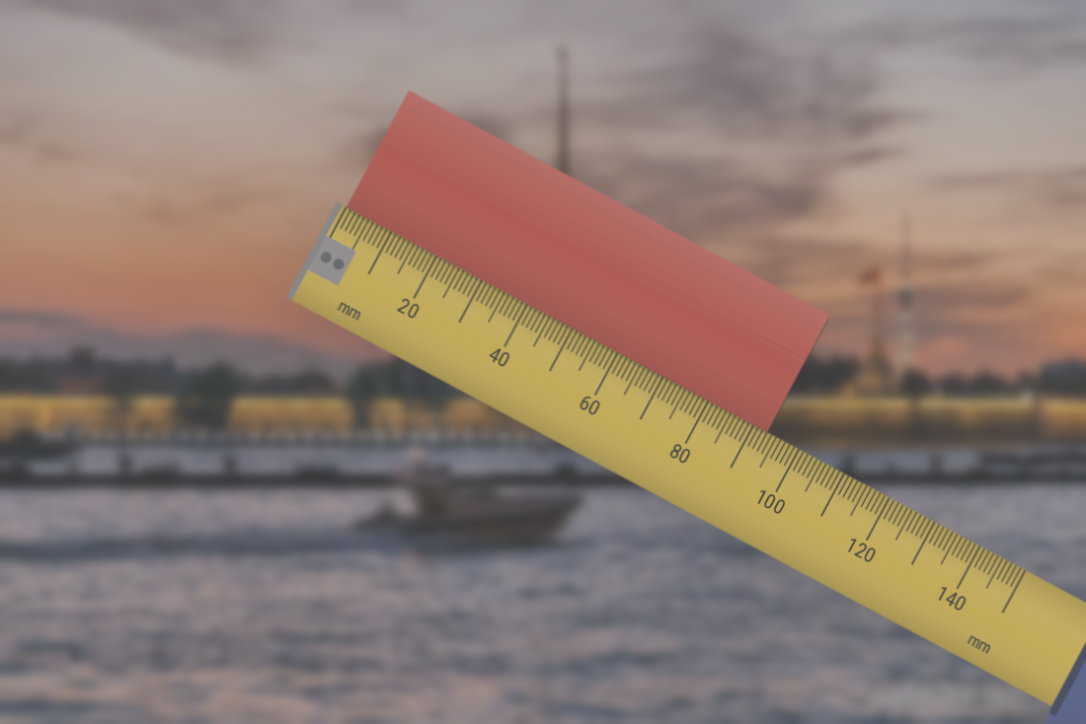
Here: 93 mm
